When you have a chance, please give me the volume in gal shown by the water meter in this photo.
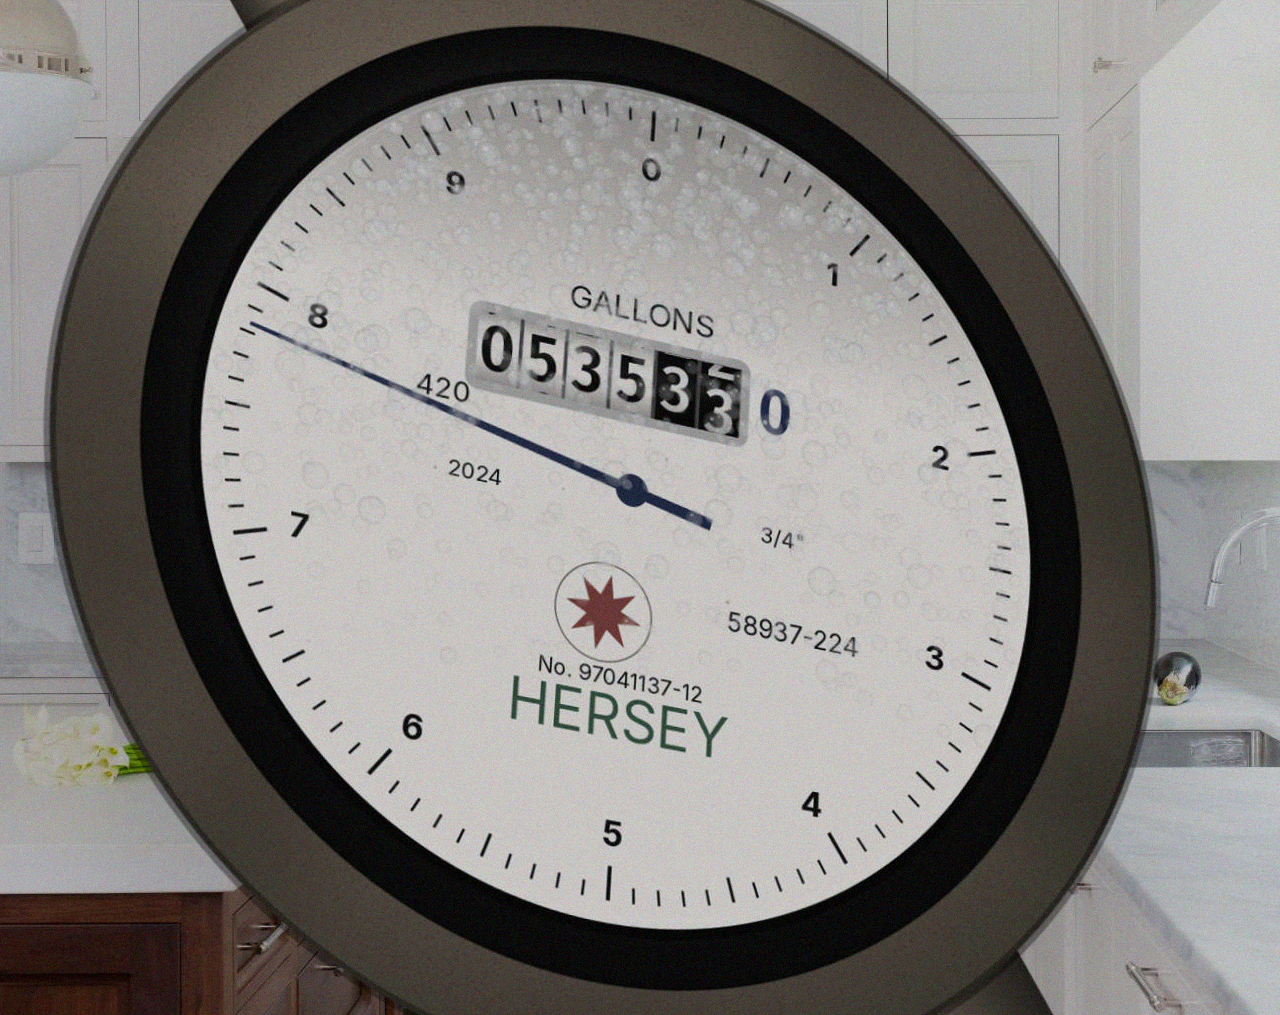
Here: 535327.8 gal
